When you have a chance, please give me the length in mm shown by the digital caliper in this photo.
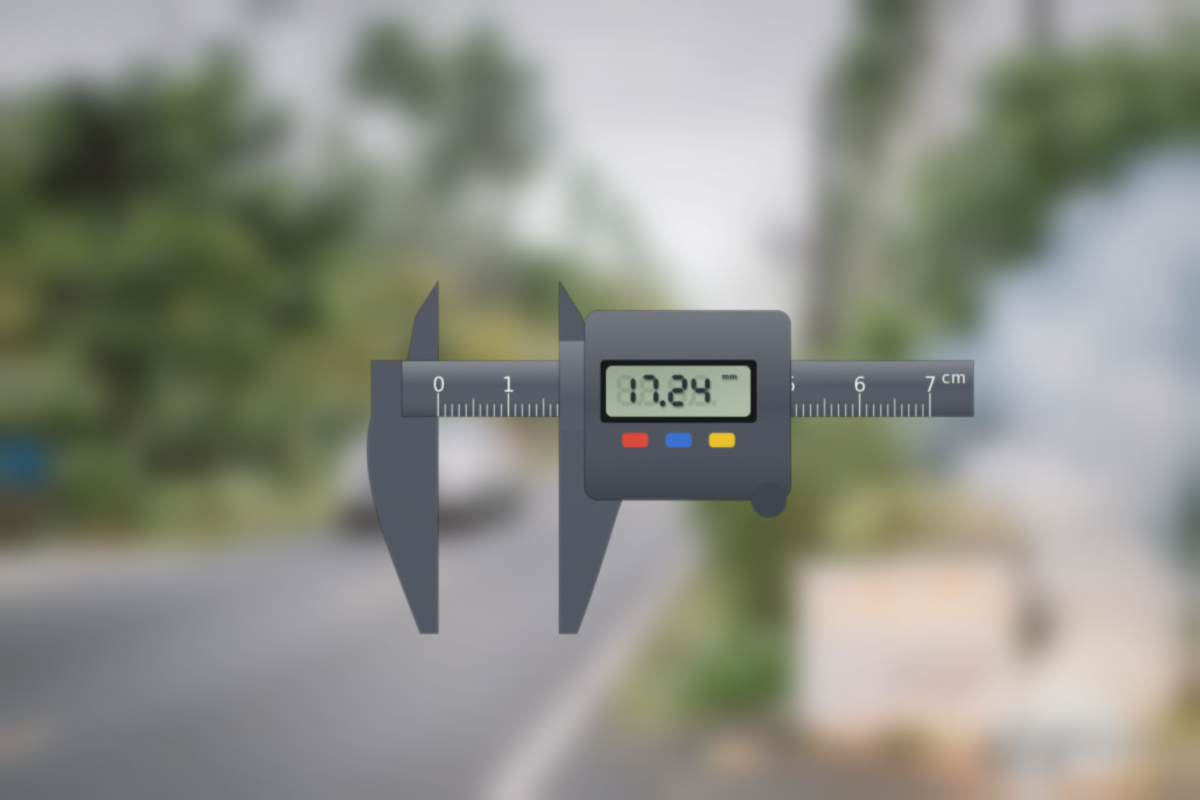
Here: 17.24 mm
